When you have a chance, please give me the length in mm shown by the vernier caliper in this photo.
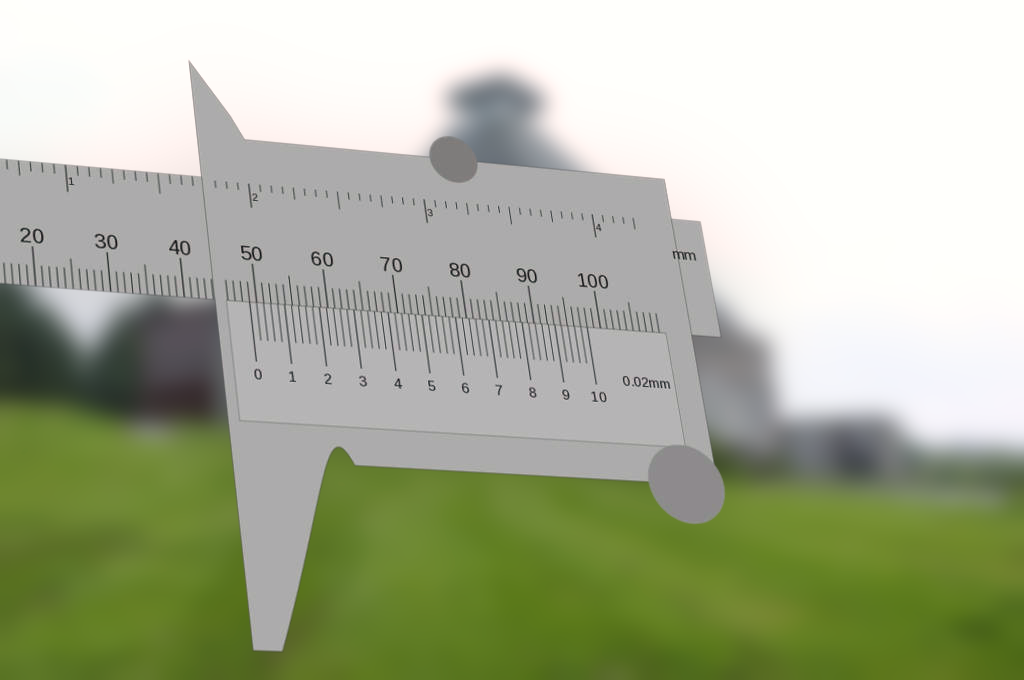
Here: 49.0 mm
